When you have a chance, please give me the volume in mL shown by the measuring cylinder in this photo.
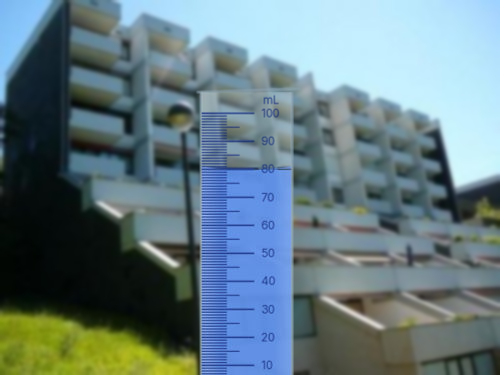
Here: 80 mL
